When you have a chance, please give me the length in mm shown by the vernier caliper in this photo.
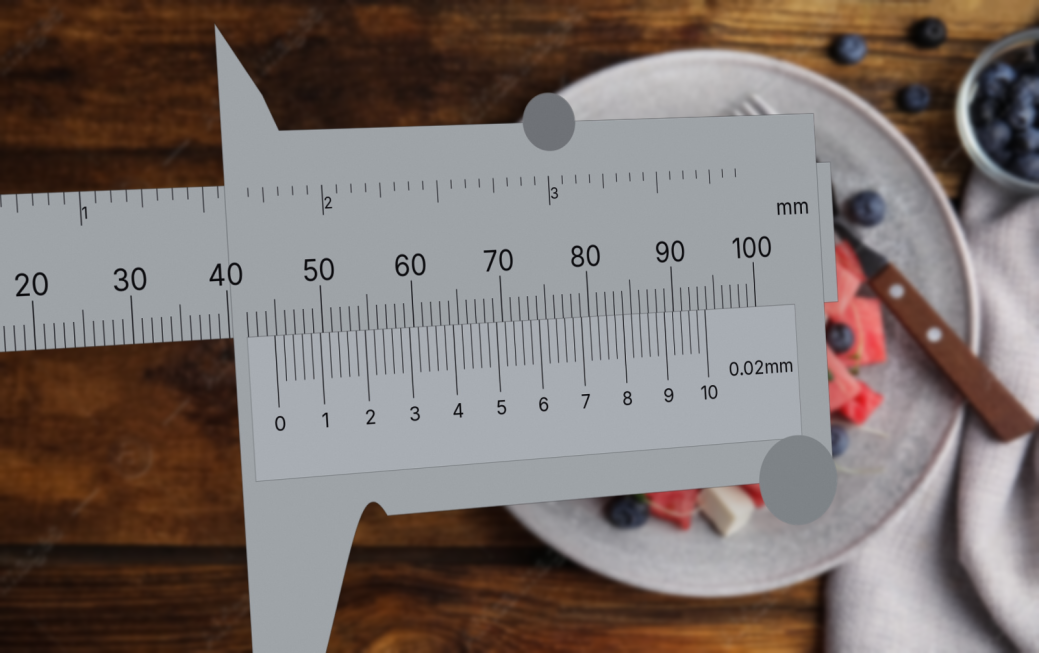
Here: 44.8 mm
